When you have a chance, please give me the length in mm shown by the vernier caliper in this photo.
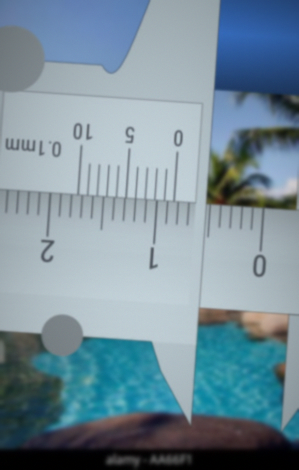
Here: 8.4 mm
